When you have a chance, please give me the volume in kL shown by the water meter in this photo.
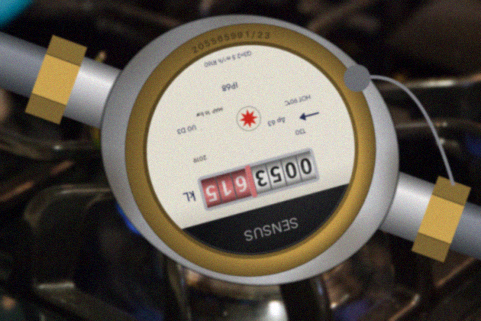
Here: 53.615 kL
